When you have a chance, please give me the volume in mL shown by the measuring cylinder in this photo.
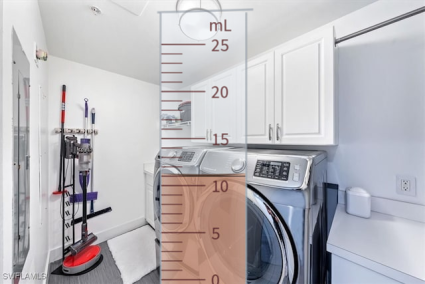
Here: 11 mL
